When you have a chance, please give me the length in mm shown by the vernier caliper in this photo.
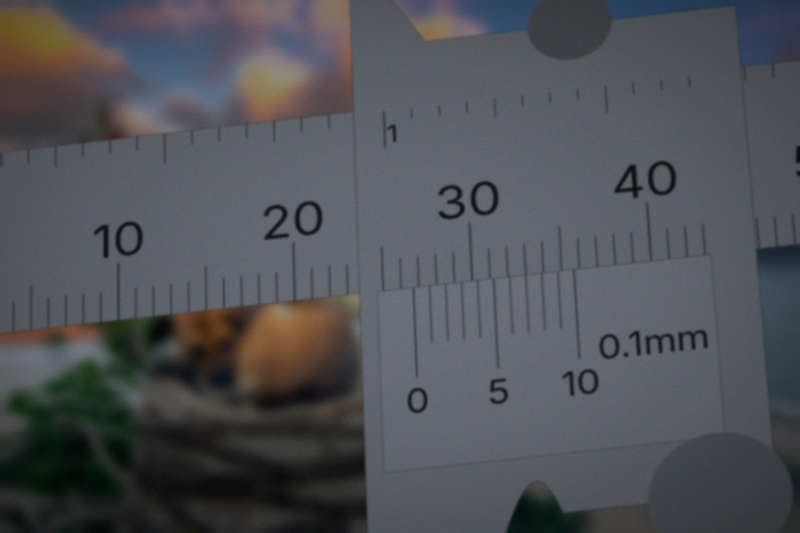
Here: 26.7 mm
